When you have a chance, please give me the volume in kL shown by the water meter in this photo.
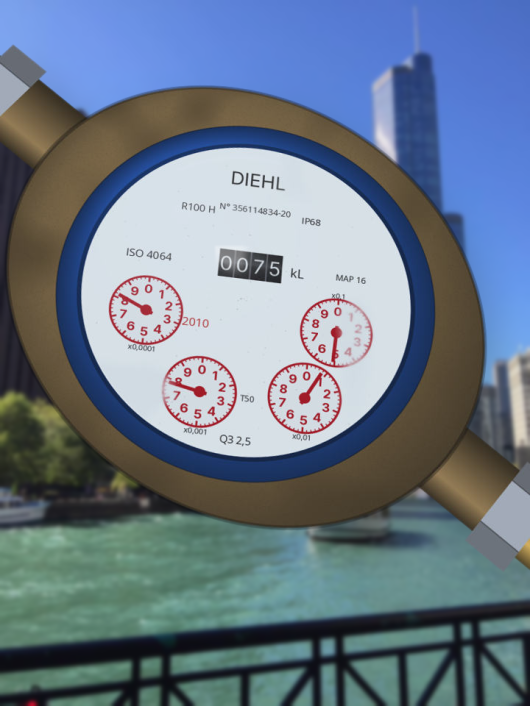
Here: 75.5078 kL
